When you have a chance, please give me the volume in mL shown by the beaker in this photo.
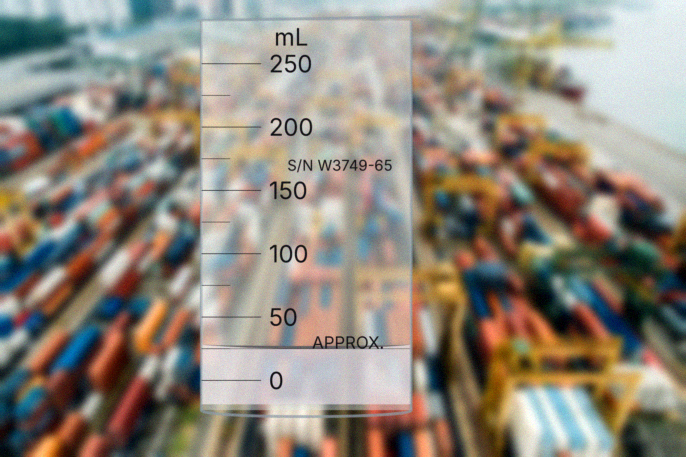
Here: 25 mL
